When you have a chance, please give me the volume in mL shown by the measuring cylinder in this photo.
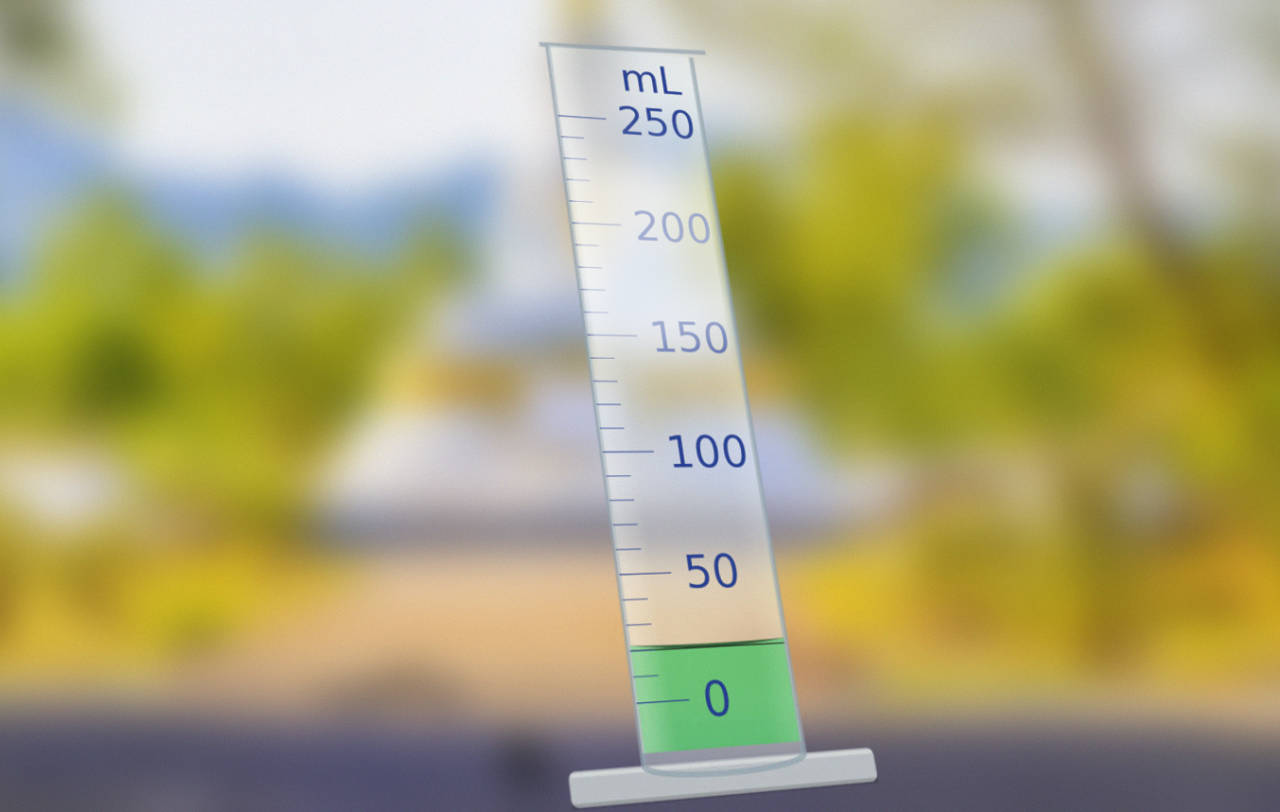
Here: 20 mL
